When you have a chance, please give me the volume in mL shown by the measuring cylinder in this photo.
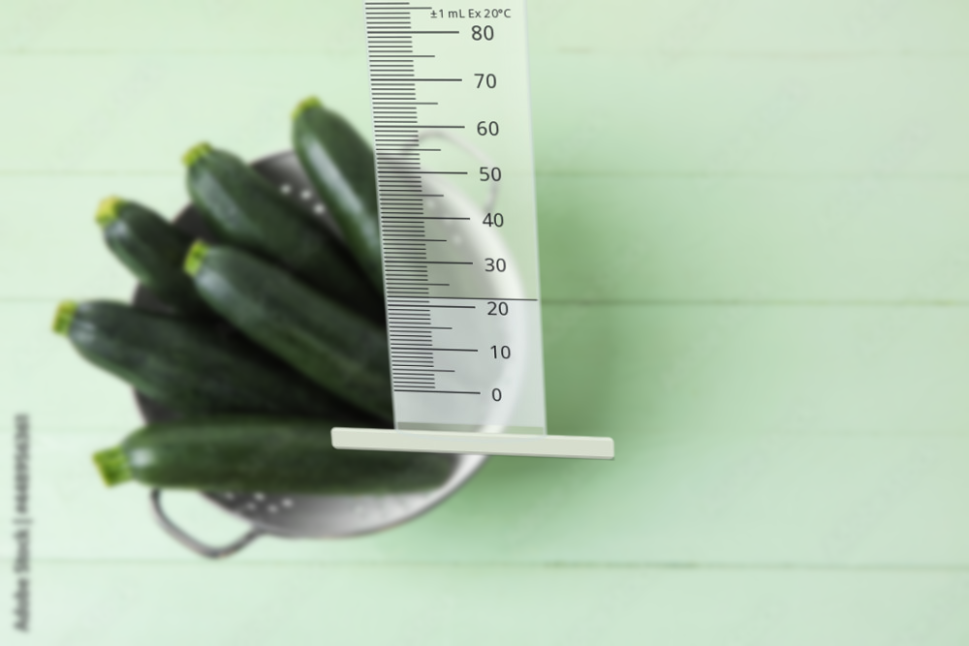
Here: 22 mL
